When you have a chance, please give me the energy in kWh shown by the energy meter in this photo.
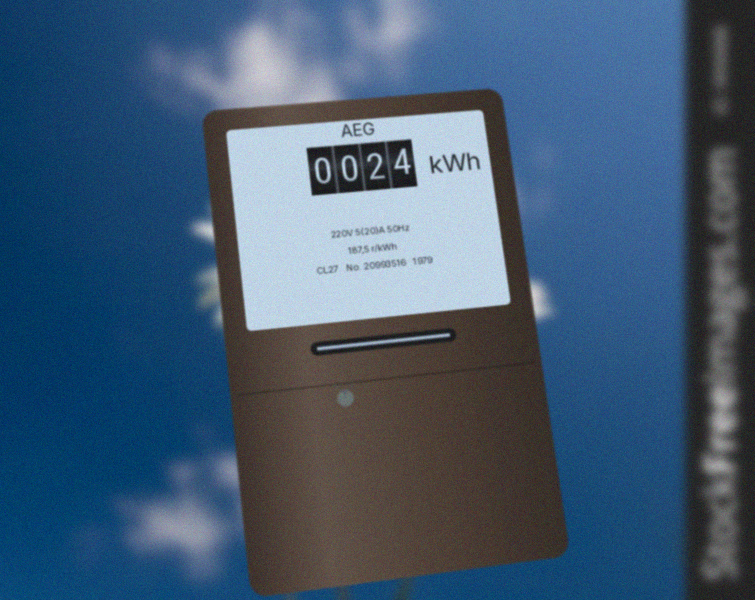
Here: 24 kWh
